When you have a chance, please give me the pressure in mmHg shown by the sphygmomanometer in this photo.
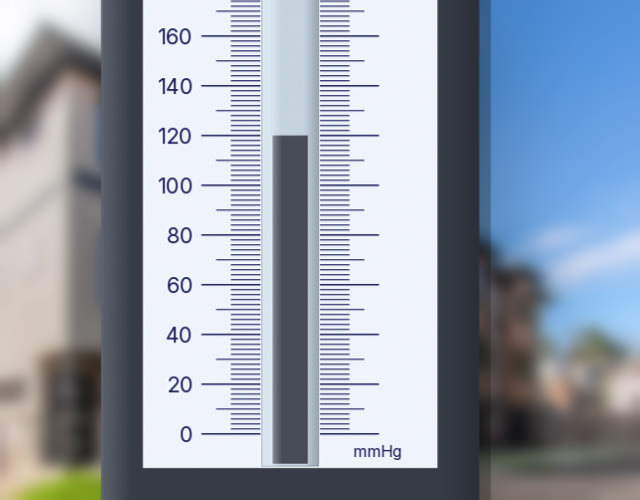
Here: 120 mmHg
